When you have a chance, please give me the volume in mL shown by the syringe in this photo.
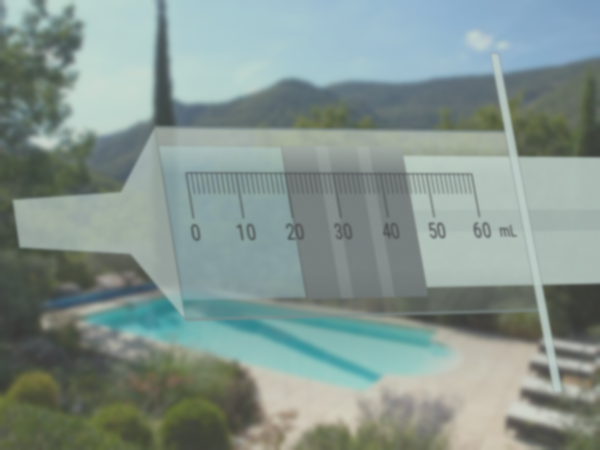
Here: 20 mL
